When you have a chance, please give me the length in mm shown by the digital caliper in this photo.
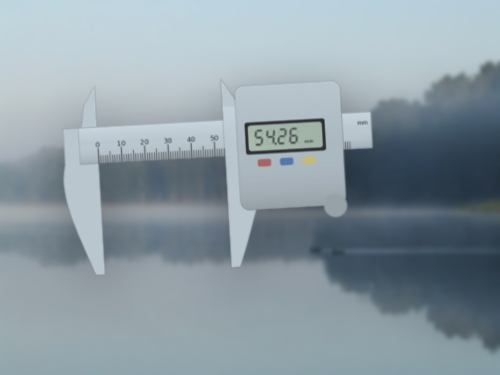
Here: 54.26 mm
